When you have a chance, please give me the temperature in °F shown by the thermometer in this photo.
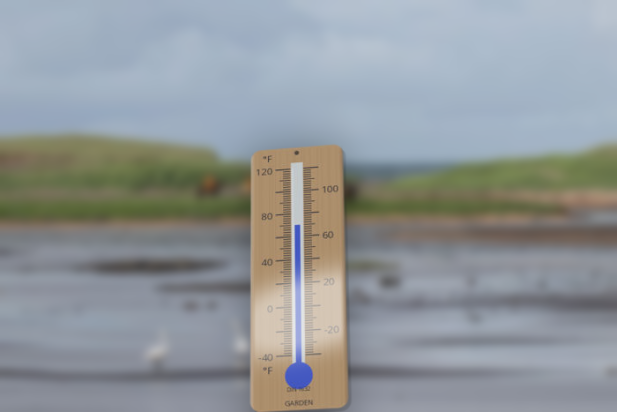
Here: 70 °F
